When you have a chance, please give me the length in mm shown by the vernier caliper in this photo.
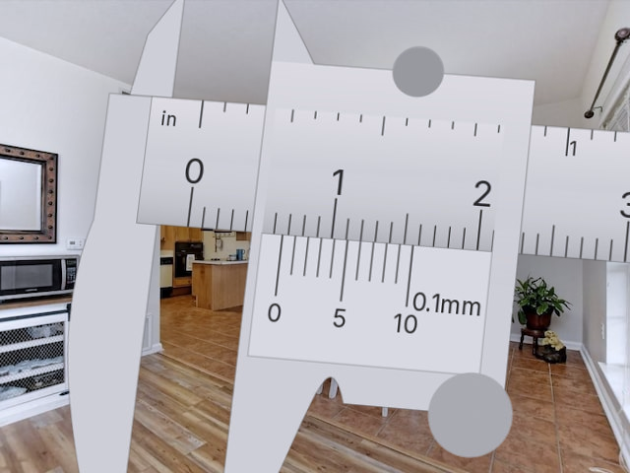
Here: 6.6 mm
